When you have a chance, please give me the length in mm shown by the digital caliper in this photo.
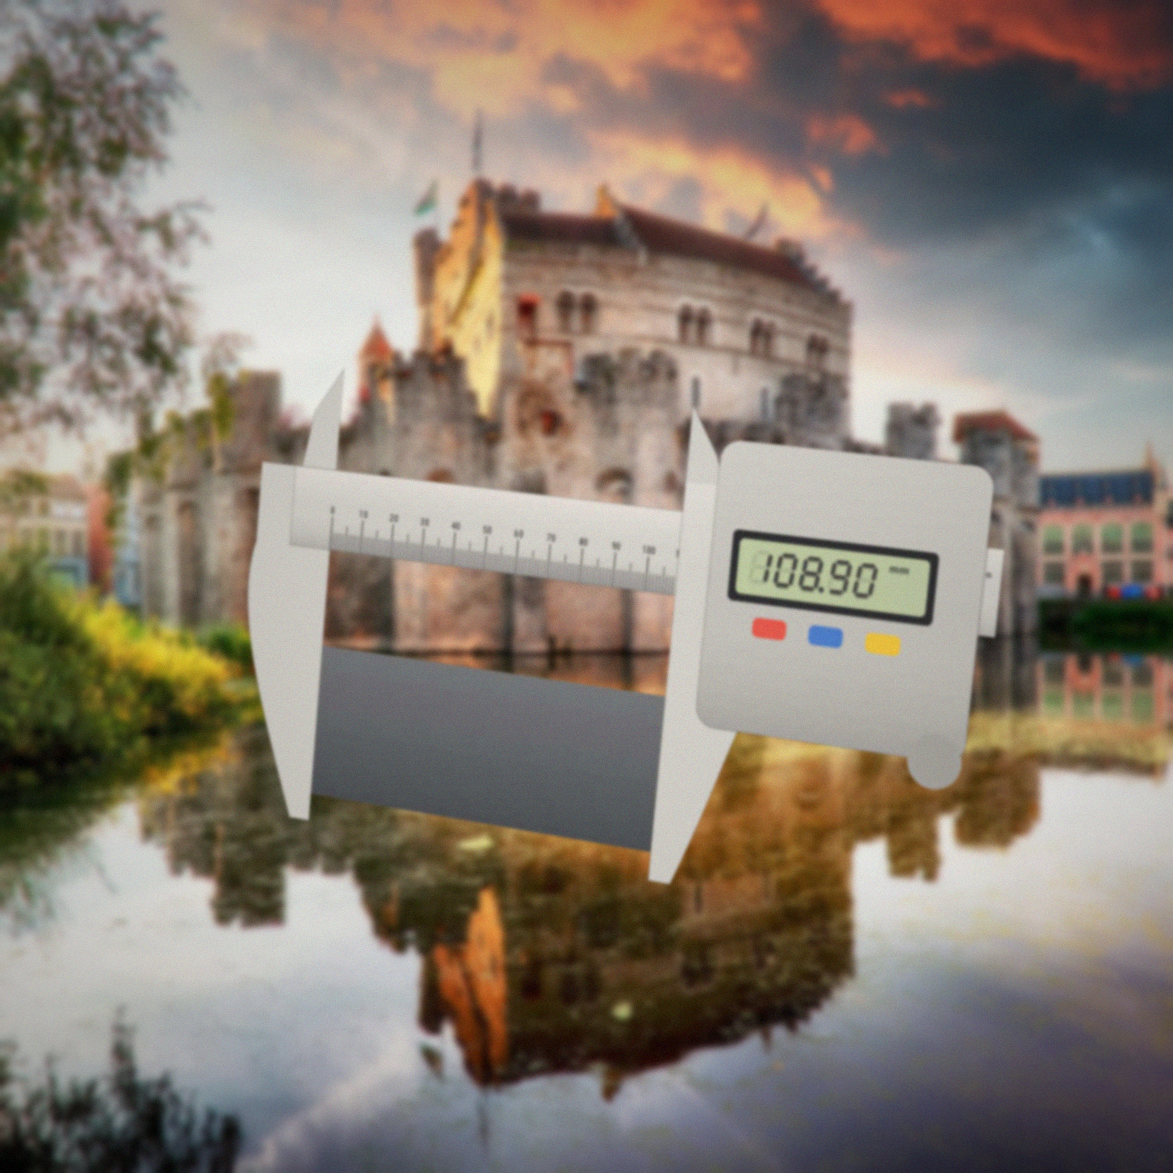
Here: 108.90 mm
